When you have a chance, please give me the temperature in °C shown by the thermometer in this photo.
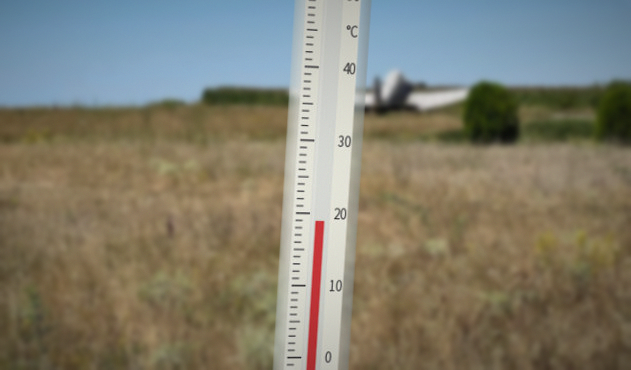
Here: 19 °C
